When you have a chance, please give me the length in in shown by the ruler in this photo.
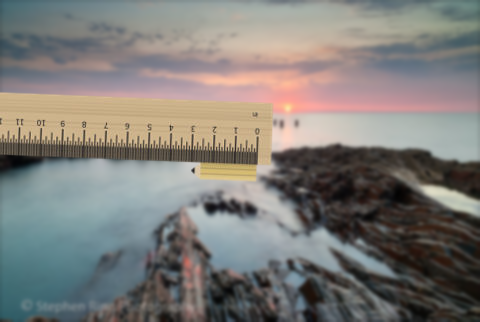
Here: 3 in
